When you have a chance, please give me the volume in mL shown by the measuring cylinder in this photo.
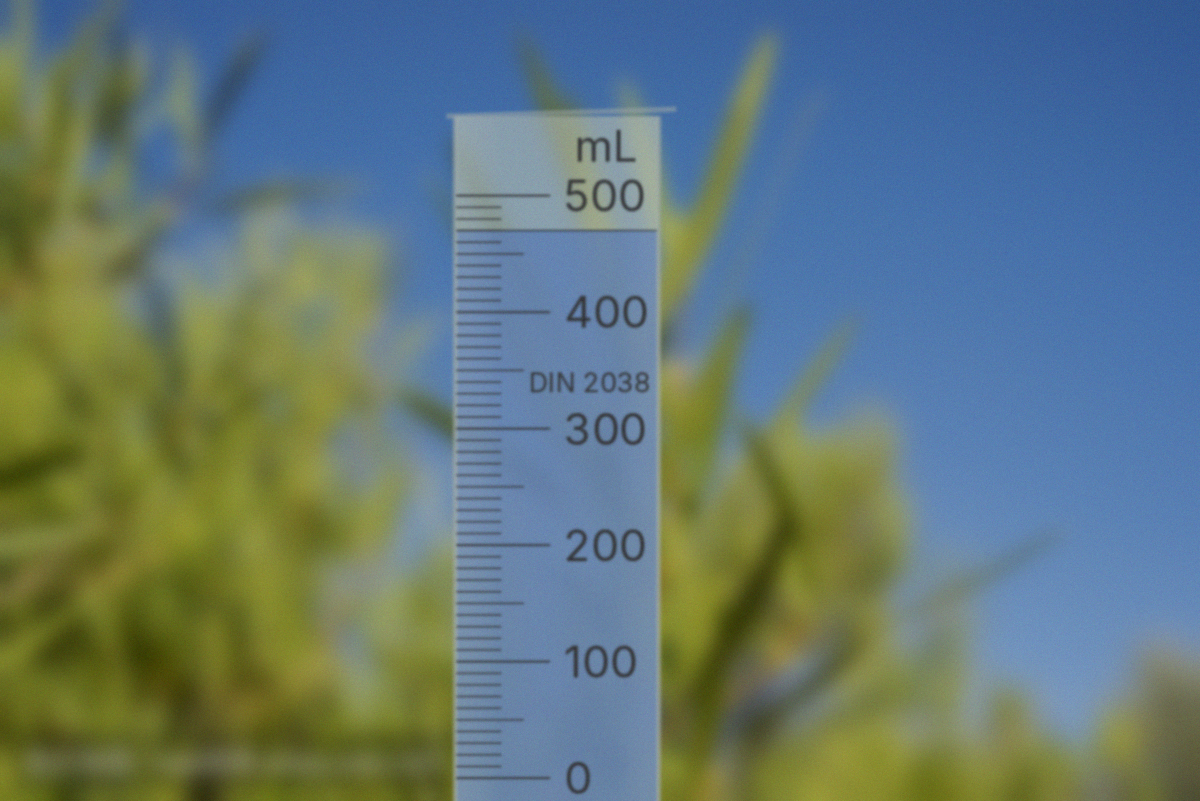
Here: 470 mL
